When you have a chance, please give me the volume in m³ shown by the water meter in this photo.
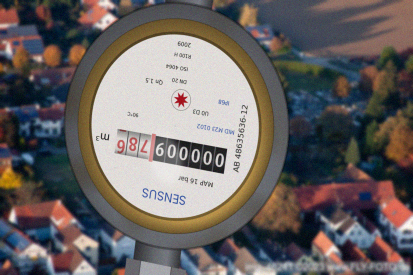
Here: 9.786 m³
